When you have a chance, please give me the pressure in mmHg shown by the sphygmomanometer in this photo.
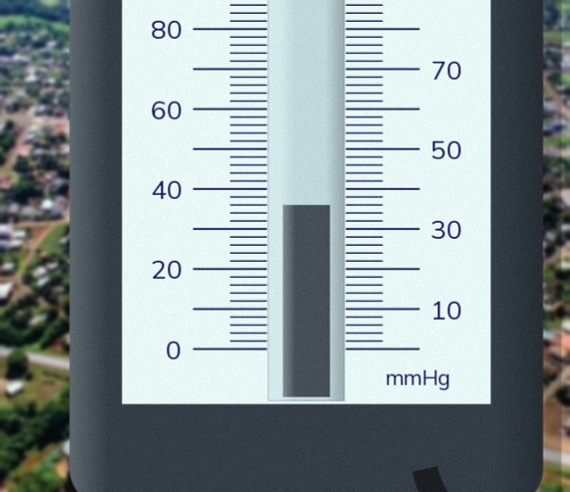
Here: 36 mmHg
